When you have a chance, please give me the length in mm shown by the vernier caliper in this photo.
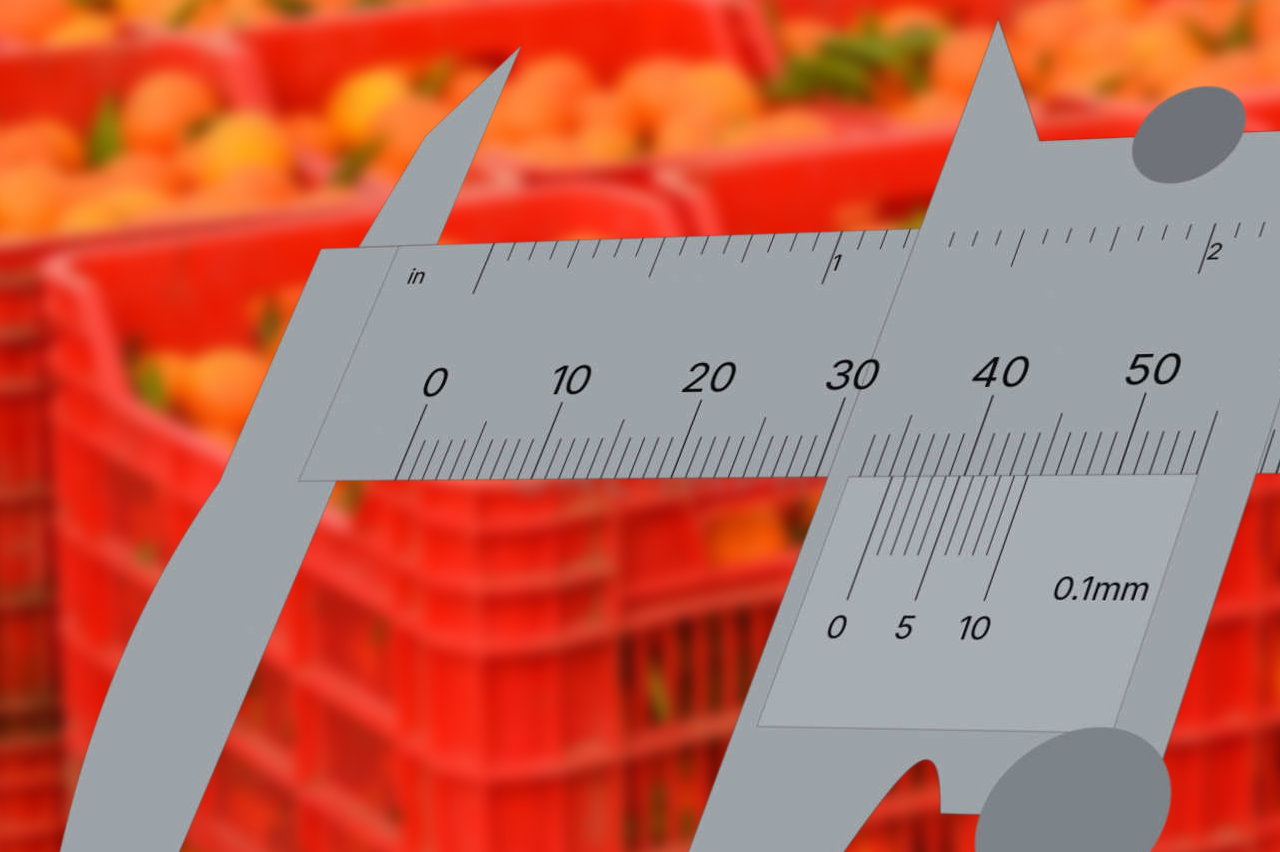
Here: 35.2 mm
